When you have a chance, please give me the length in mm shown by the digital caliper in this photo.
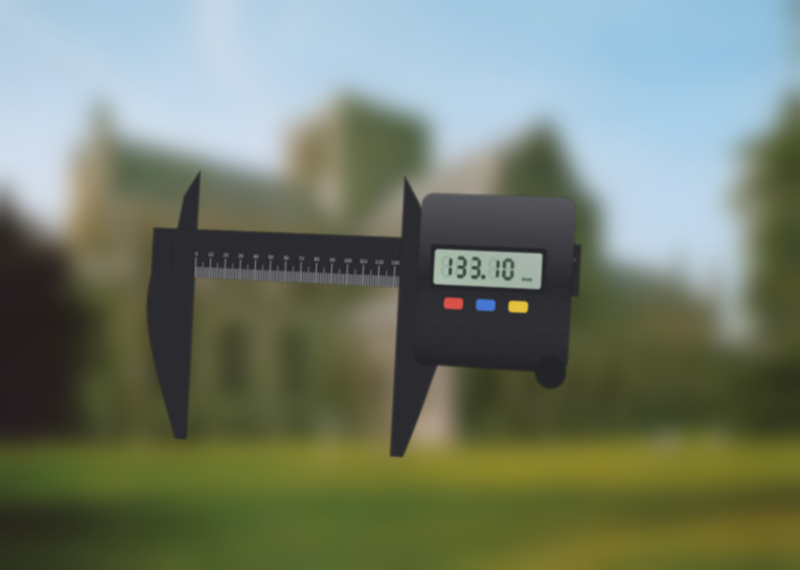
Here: 133.10 mm
